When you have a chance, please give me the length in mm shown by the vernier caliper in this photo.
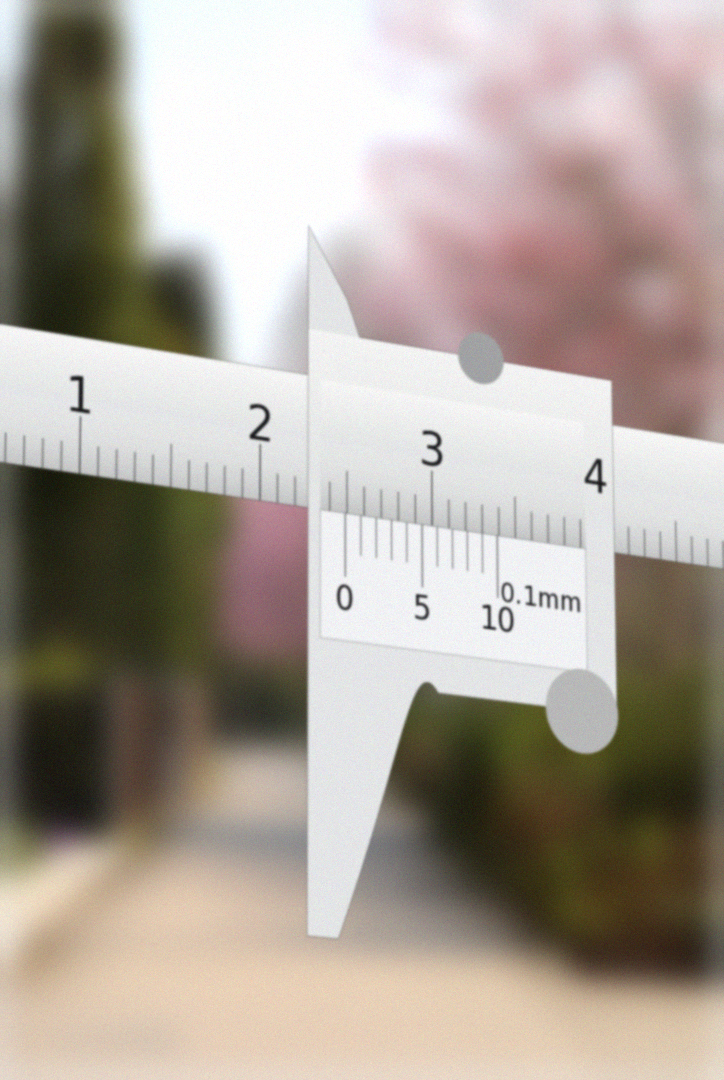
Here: 24.9 mm
